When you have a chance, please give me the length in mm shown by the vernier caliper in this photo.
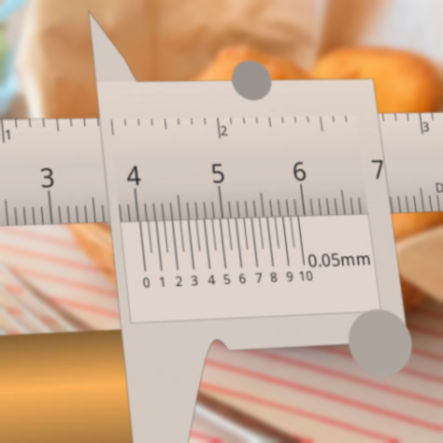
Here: 40.2 mm
